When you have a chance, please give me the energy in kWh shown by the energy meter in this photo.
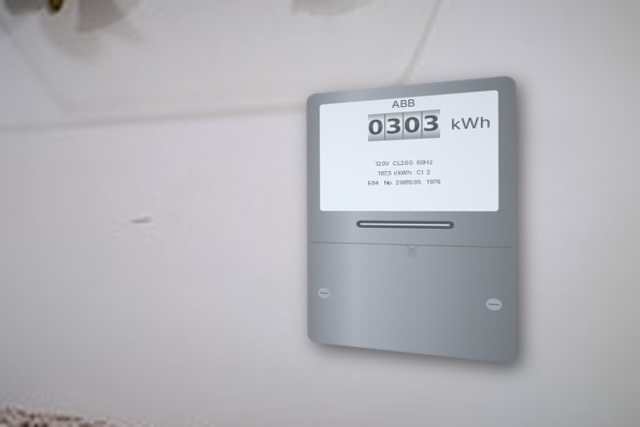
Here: 303 kWh
